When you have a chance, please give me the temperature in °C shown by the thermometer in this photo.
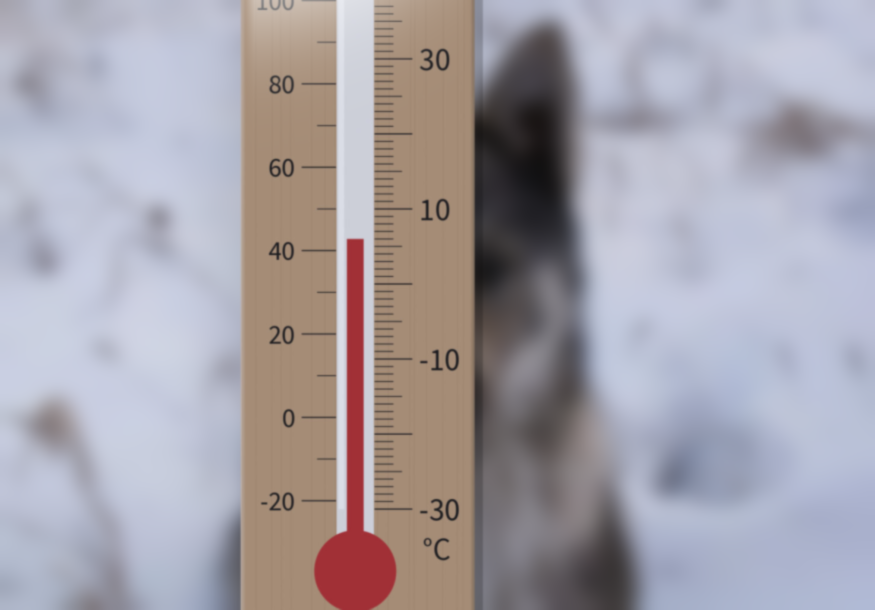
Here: 6 °C
